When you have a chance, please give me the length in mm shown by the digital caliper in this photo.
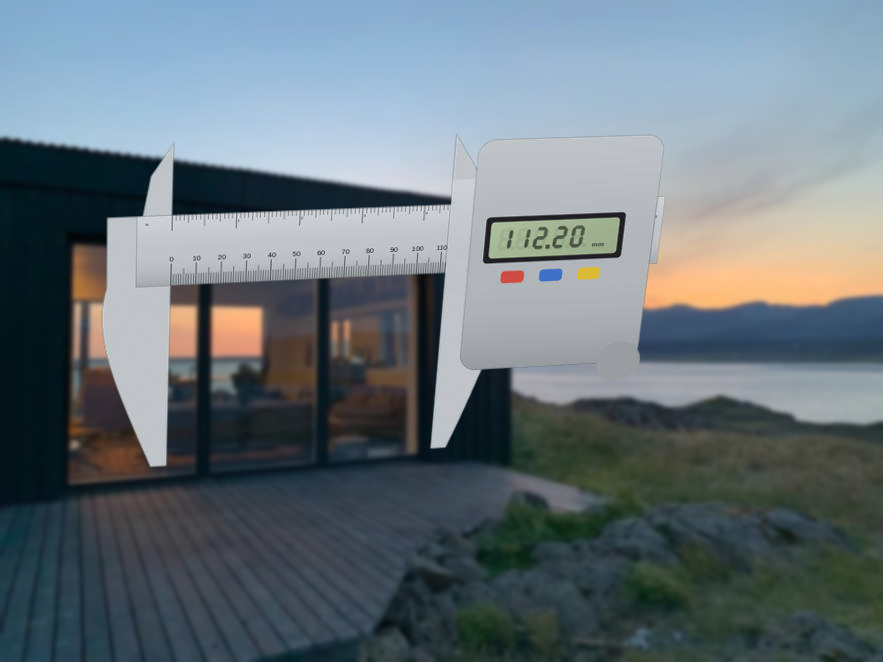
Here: 112.20 mm
